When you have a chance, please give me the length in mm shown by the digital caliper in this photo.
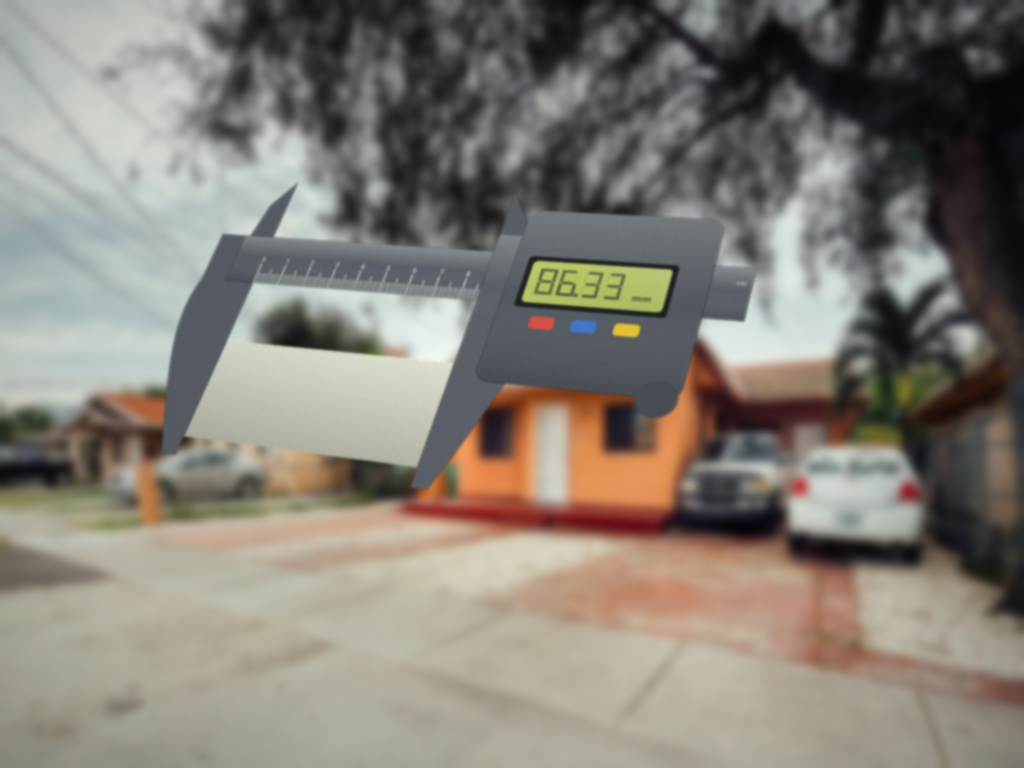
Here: 86.33 mm
